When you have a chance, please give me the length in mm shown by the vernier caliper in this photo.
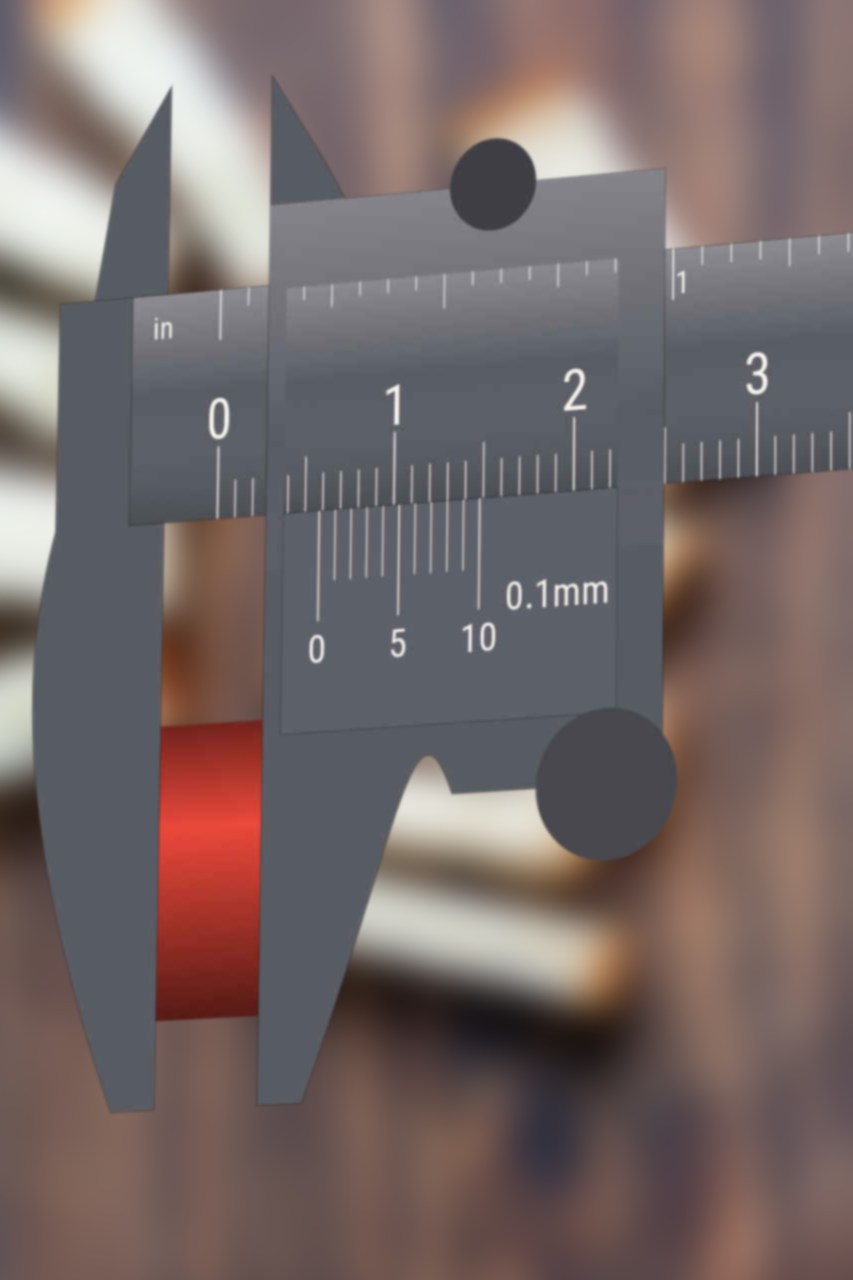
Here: 5.8 mm
